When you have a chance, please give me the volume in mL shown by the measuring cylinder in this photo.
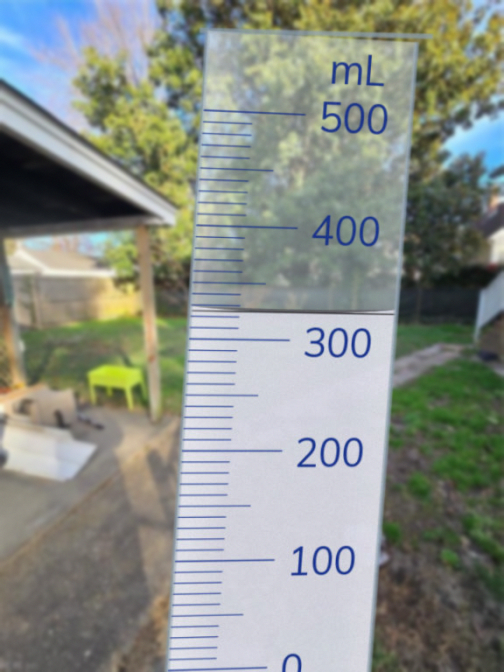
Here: 325 mL
